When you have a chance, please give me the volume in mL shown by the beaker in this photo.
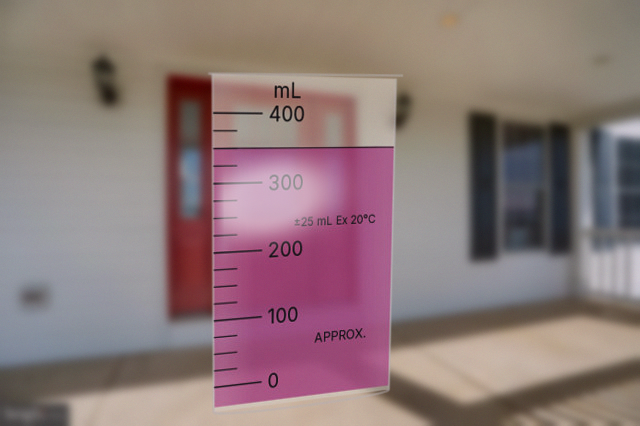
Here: 350 mL
